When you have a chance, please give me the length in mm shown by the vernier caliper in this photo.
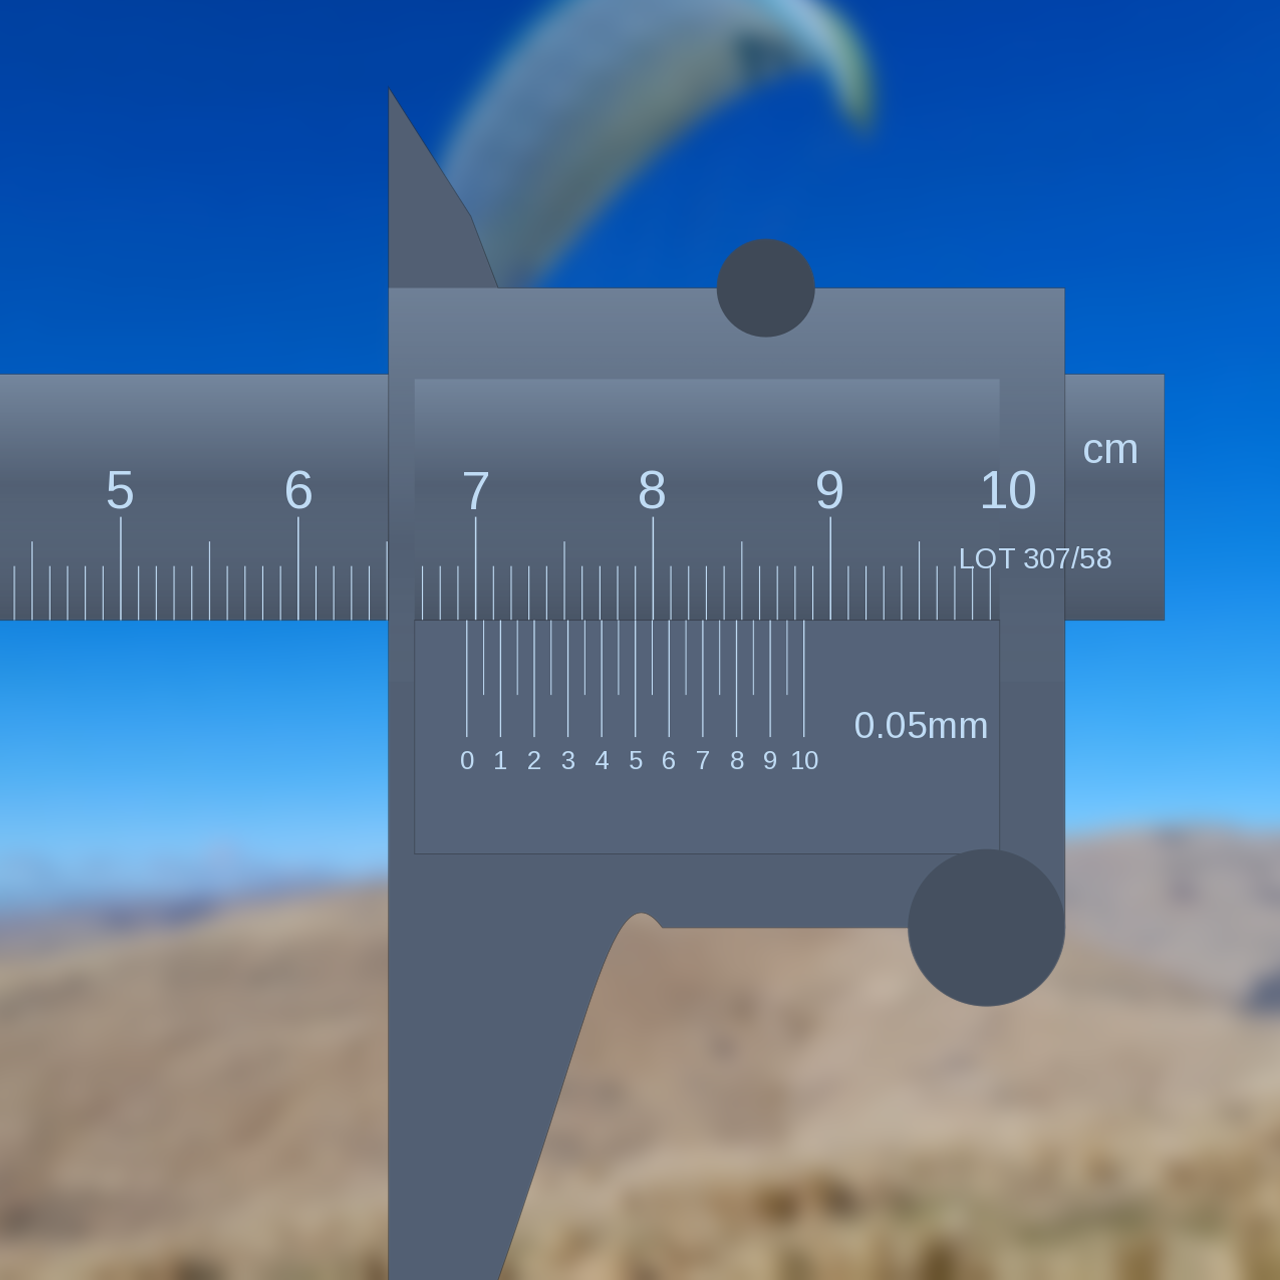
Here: 69.5 mm
